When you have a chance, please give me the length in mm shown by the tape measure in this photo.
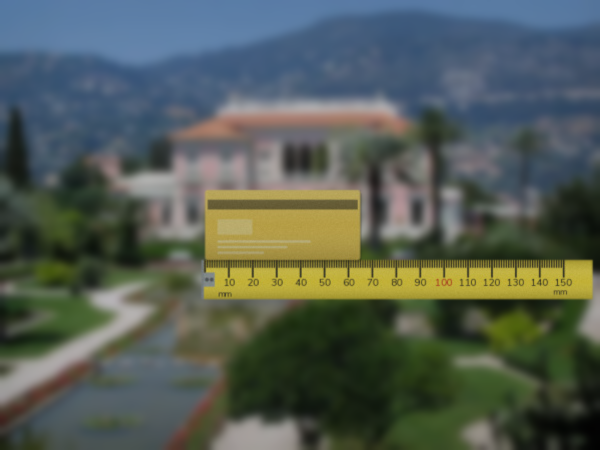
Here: 65 mm
